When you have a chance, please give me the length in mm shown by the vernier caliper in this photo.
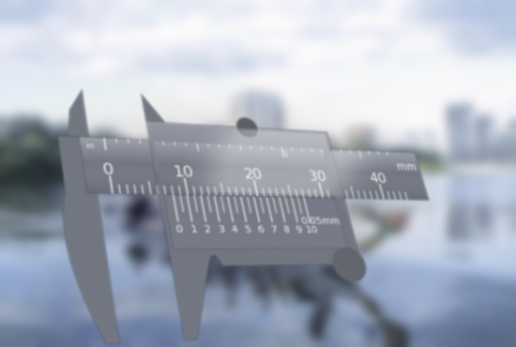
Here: 8.0 mm
